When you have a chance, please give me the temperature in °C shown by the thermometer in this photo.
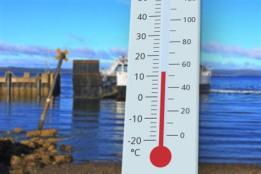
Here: 12 °C
